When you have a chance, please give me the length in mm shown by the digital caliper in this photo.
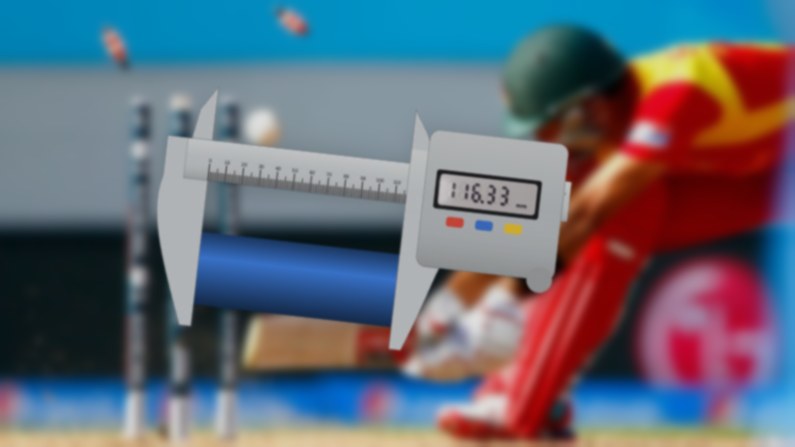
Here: 116.33 mm
